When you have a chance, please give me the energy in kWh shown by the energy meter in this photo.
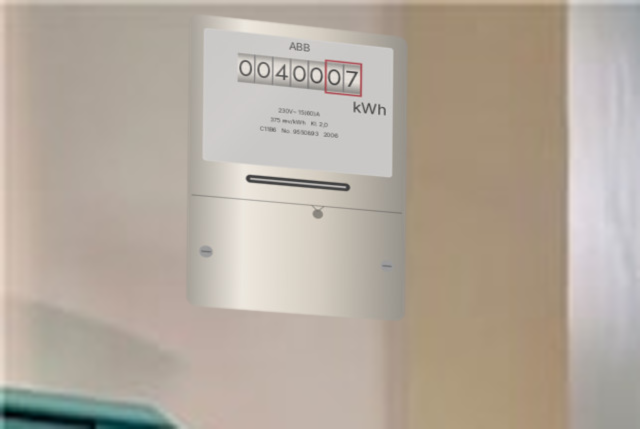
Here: 400.07 kWh
